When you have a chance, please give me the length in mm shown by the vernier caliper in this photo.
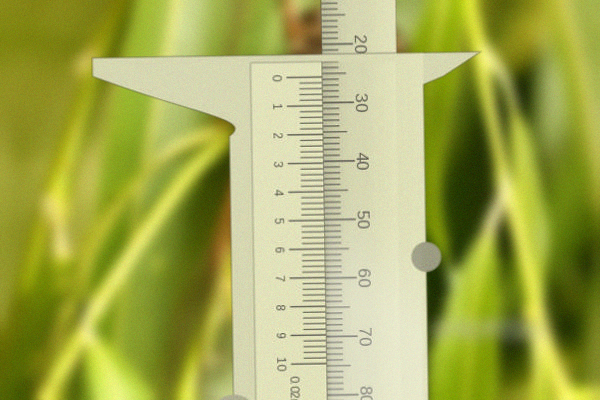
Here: 25.6 mm
